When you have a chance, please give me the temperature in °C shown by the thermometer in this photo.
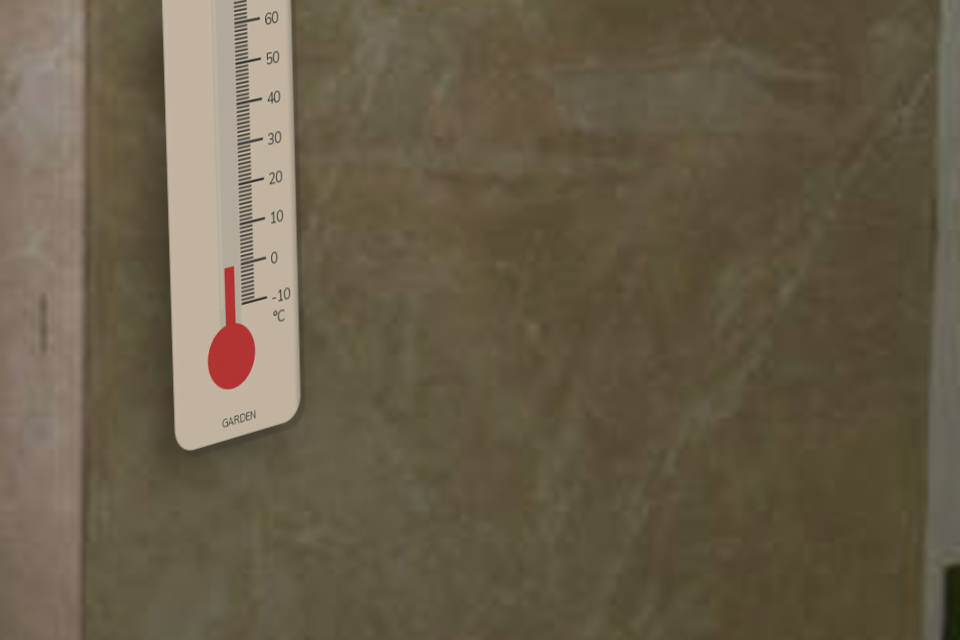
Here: 0 °C
